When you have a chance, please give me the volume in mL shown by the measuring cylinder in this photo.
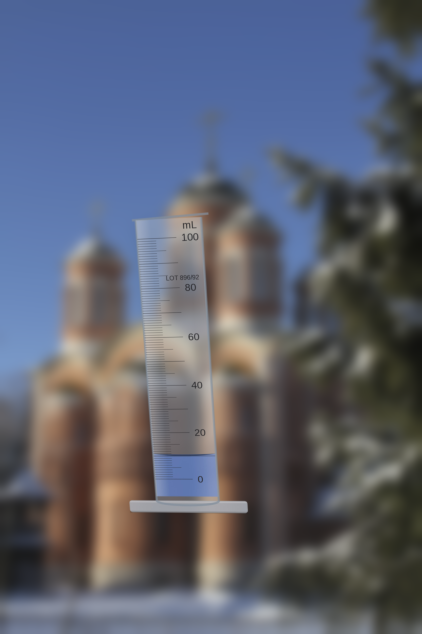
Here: 10 mL
